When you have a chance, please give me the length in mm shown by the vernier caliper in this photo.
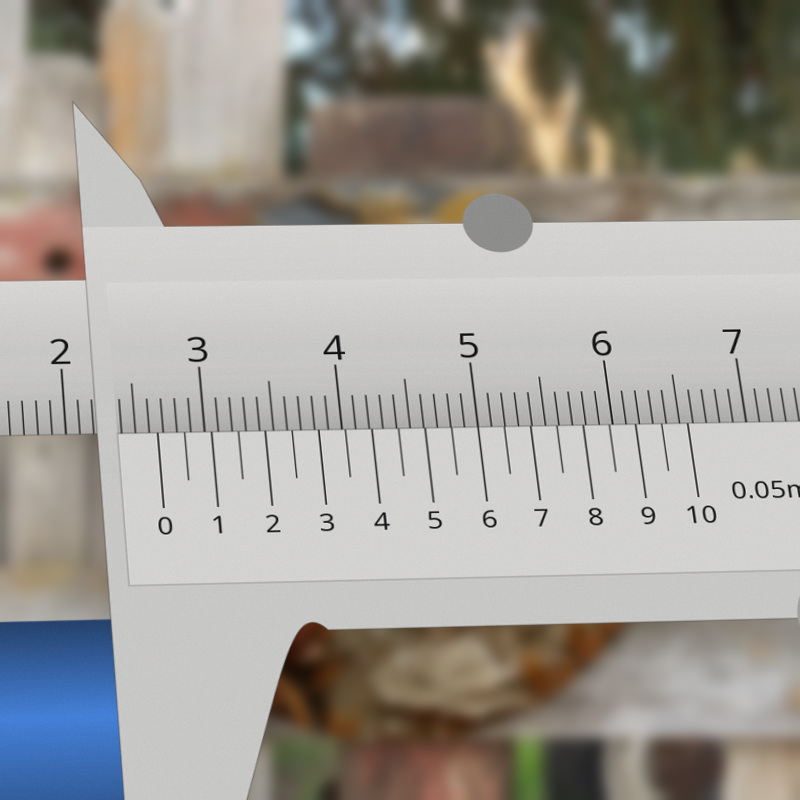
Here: 26.6 mm
